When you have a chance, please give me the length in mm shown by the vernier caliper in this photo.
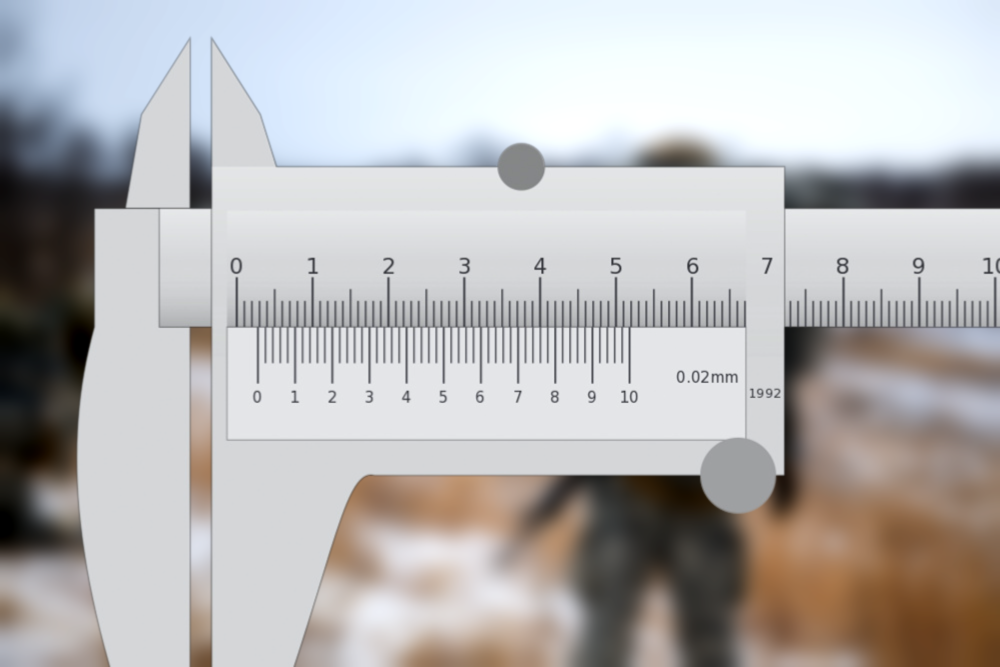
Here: 2.8 mm
